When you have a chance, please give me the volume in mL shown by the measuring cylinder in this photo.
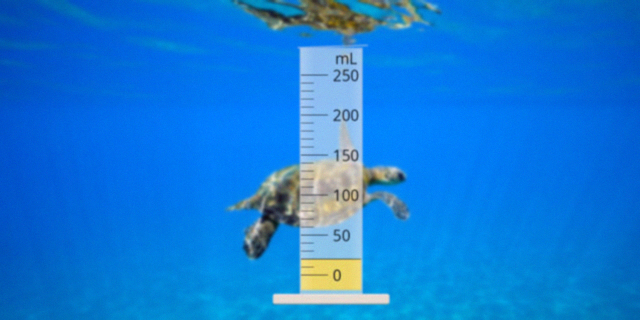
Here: 20 mL
